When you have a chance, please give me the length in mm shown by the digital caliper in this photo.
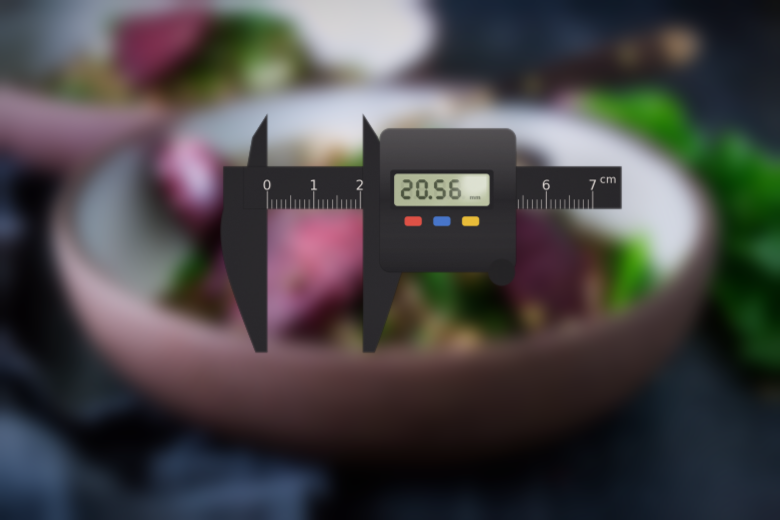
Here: 20.56 mm
